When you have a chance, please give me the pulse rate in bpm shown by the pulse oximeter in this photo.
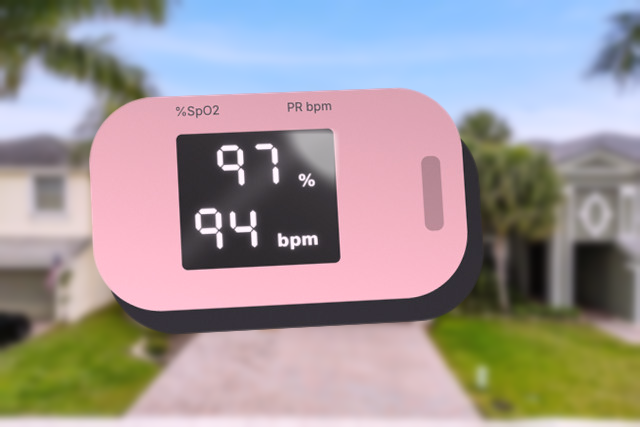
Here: 94 bpm
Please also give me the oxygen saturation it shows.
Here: 97 %
